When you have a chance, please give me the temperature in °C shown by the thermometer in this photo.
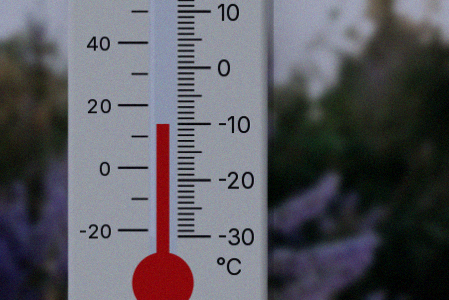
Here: -10 °C
